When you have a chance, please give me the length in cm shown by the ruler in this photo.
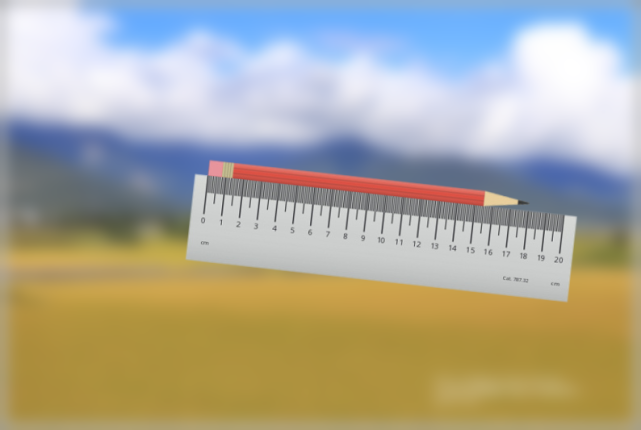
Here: 18 cm
